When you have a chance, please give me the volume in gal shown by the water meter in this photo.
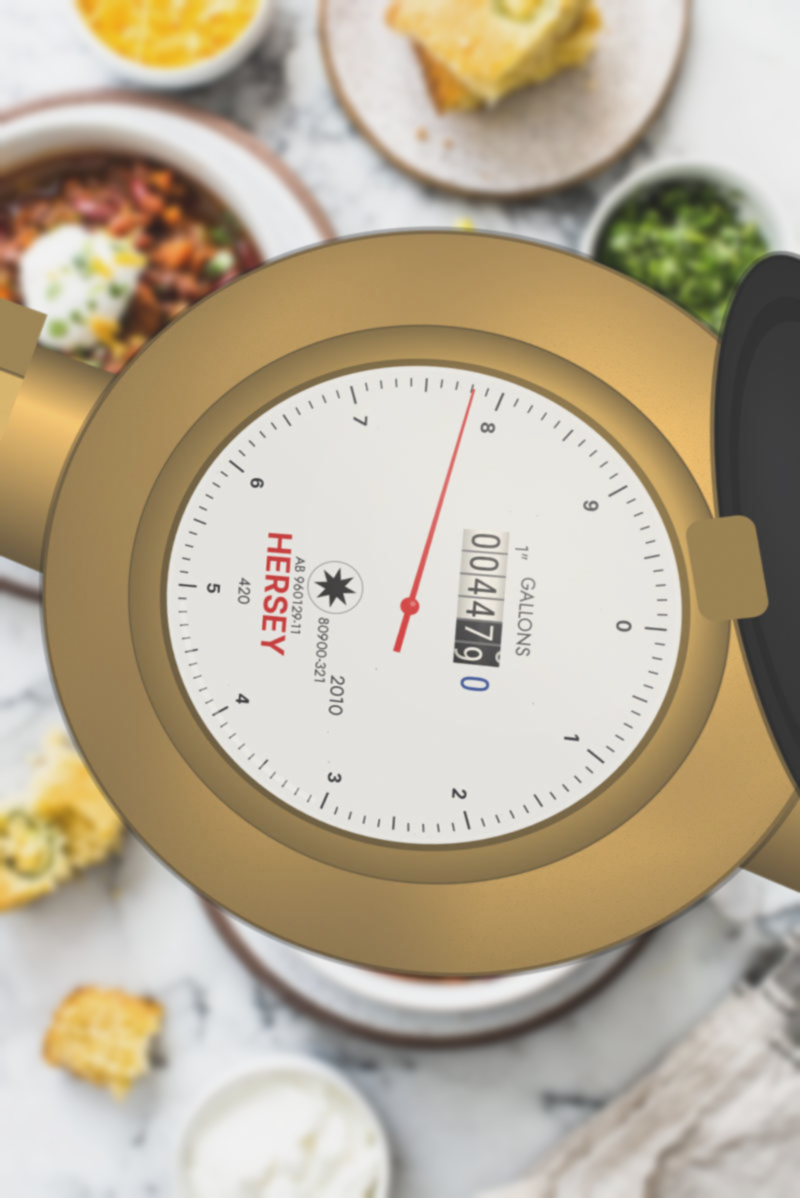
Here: 44787.8 gal
